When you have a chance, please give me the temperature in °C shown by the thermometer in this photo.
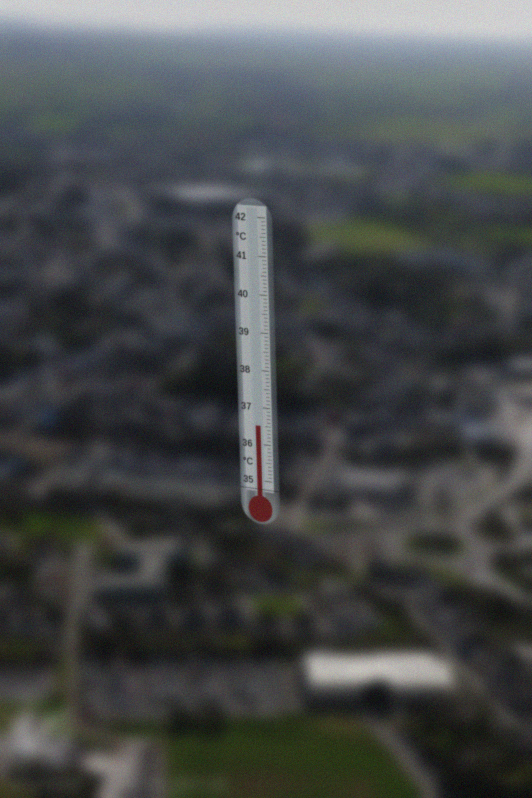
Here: 36.5 °C
